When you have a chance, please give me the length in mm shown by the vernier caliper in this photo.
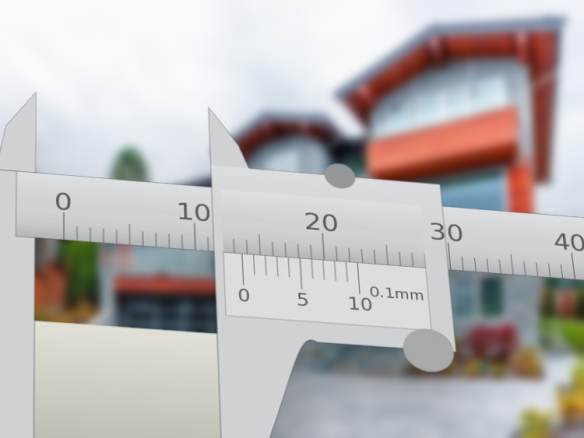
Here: 13.6 mm
